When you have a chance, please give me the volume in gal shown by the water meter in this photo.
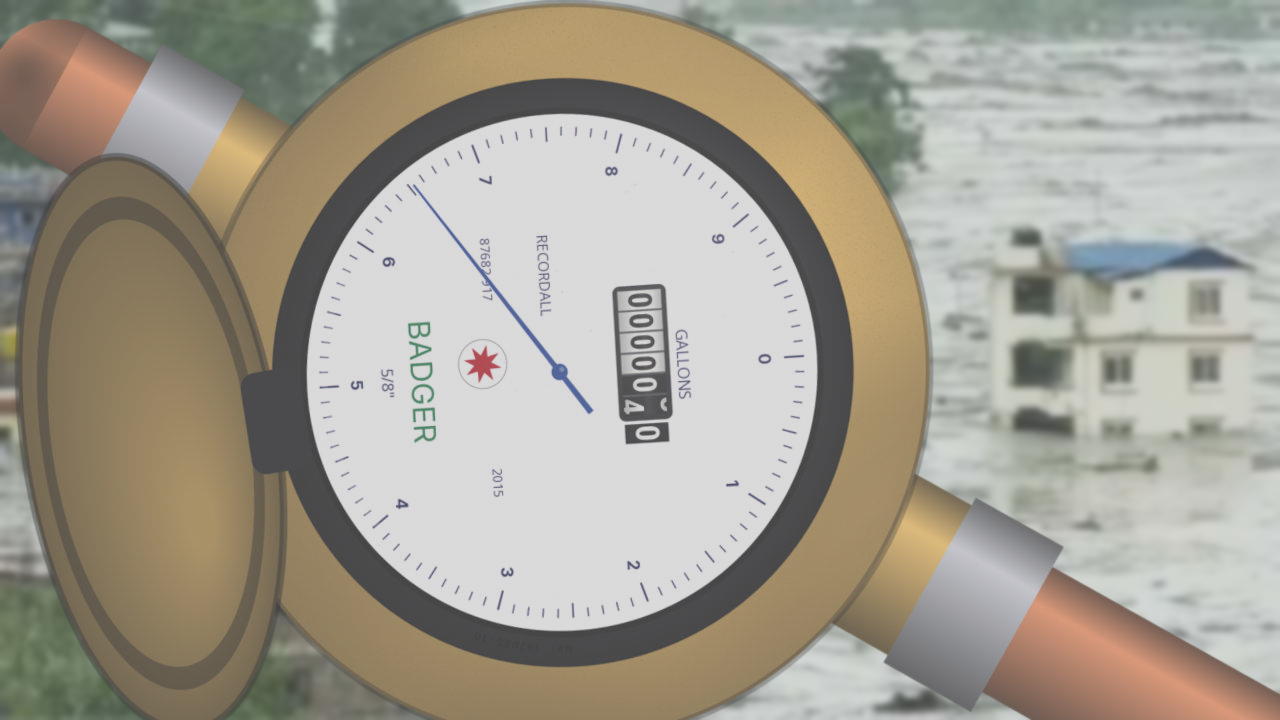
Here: 36.5 gal
